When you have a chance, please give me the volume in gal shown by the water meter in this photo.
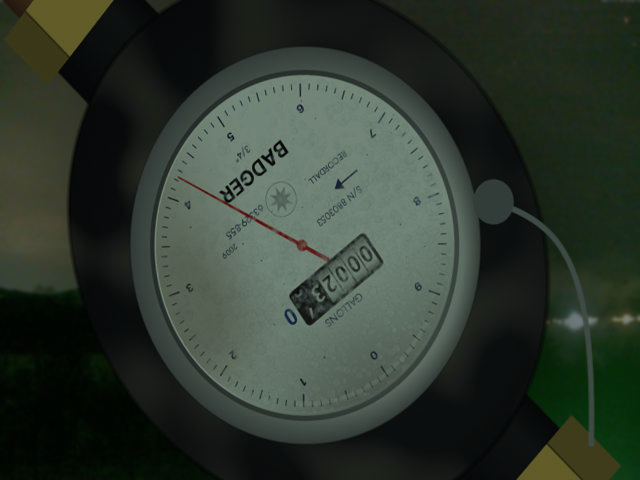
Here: 2374.2 gal
